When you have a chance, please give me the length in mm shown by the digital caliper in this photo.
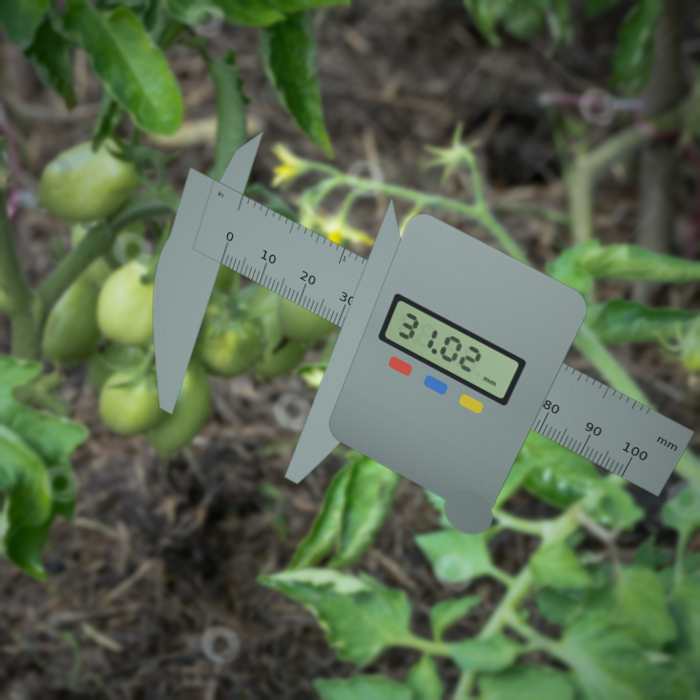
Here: 31.02 mm
